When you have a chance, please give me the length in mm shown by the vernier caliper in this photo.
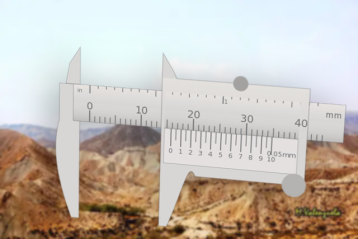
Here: 15.8 mm
